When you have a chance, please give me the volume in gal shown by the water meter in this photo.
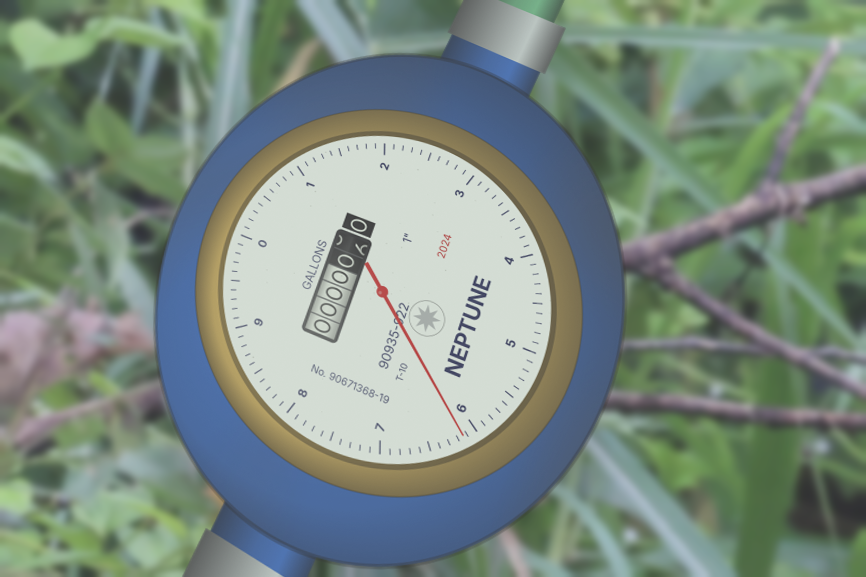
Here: 56.1 gal
